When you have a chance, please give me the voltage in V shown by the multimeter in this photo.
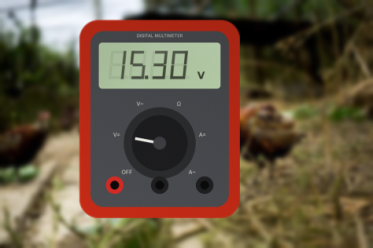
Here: 15.30 V
